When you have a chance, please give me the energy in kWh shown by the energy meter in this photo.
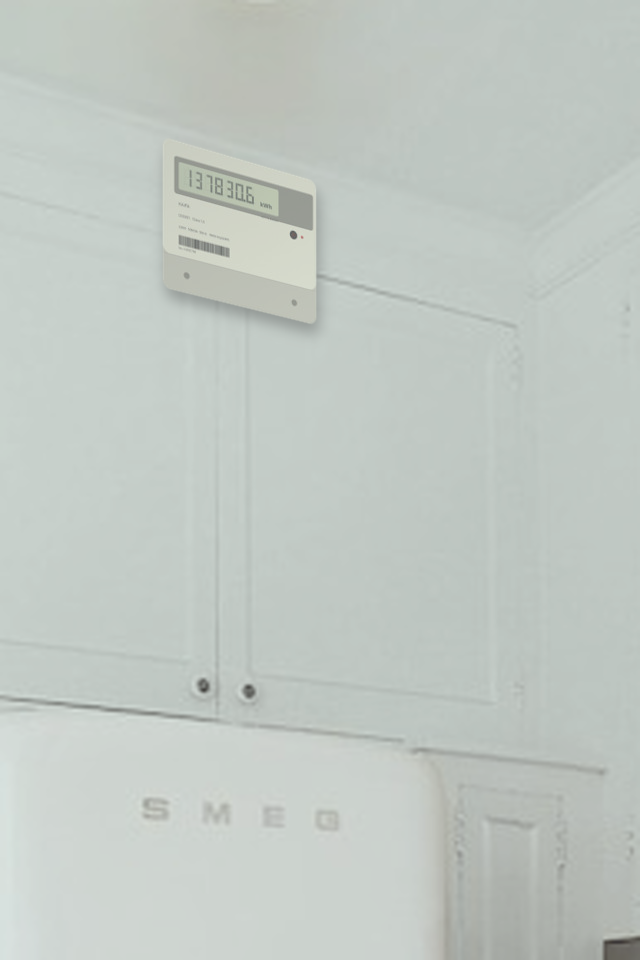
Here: 137830.6 kWh
